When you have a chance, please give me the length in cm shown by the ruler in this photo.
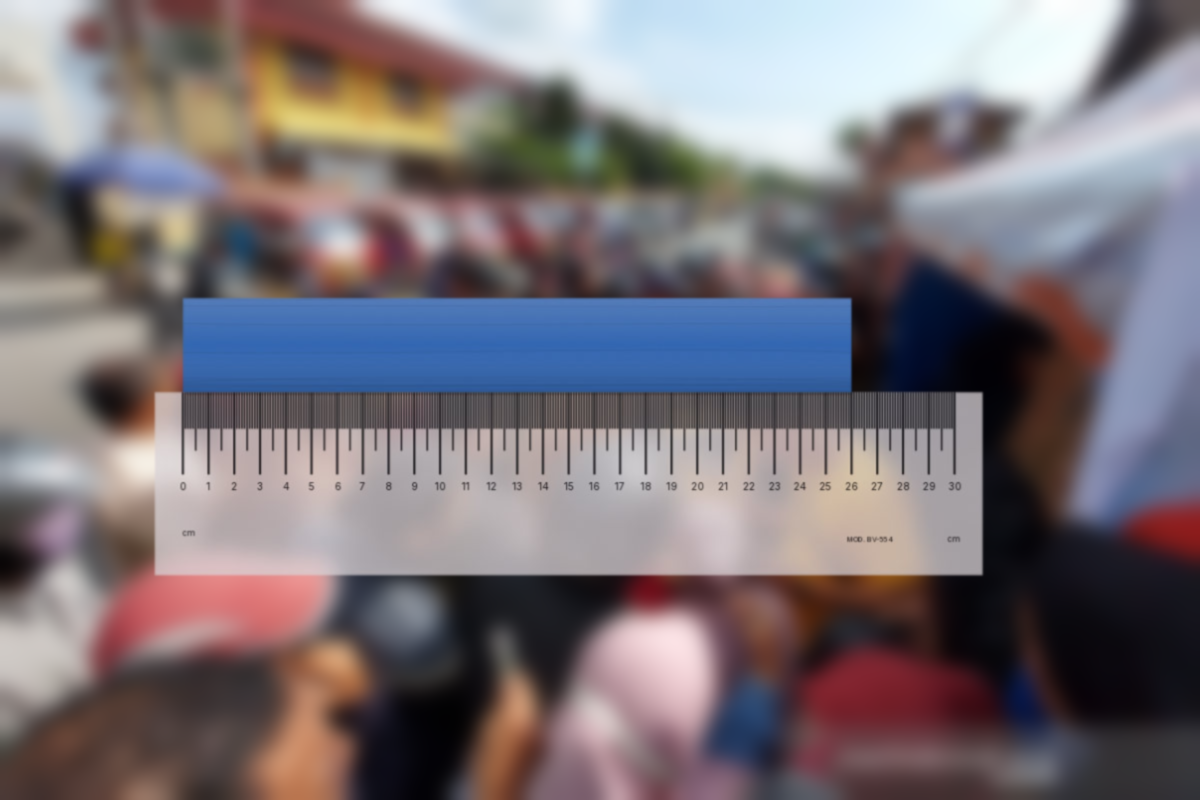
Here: 26 cm
